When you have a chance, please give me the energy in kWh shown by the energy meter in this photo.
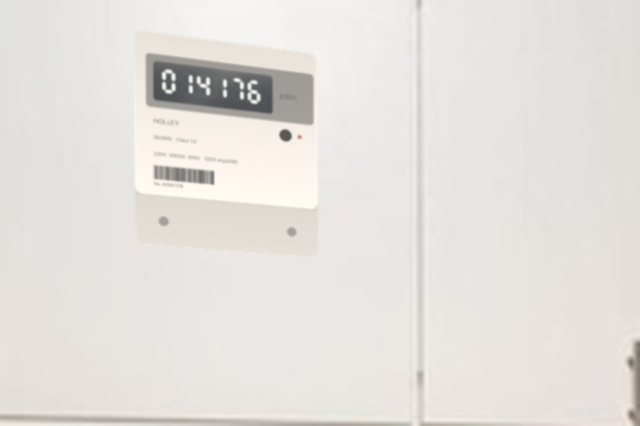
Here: 14176 kWh
